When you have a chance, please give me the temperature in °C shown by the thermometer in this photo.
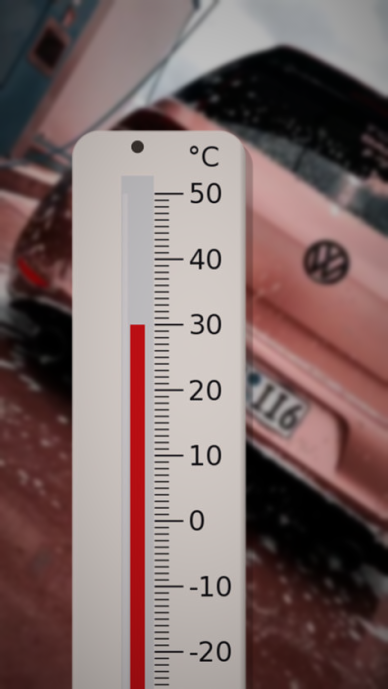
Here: 30 °C
